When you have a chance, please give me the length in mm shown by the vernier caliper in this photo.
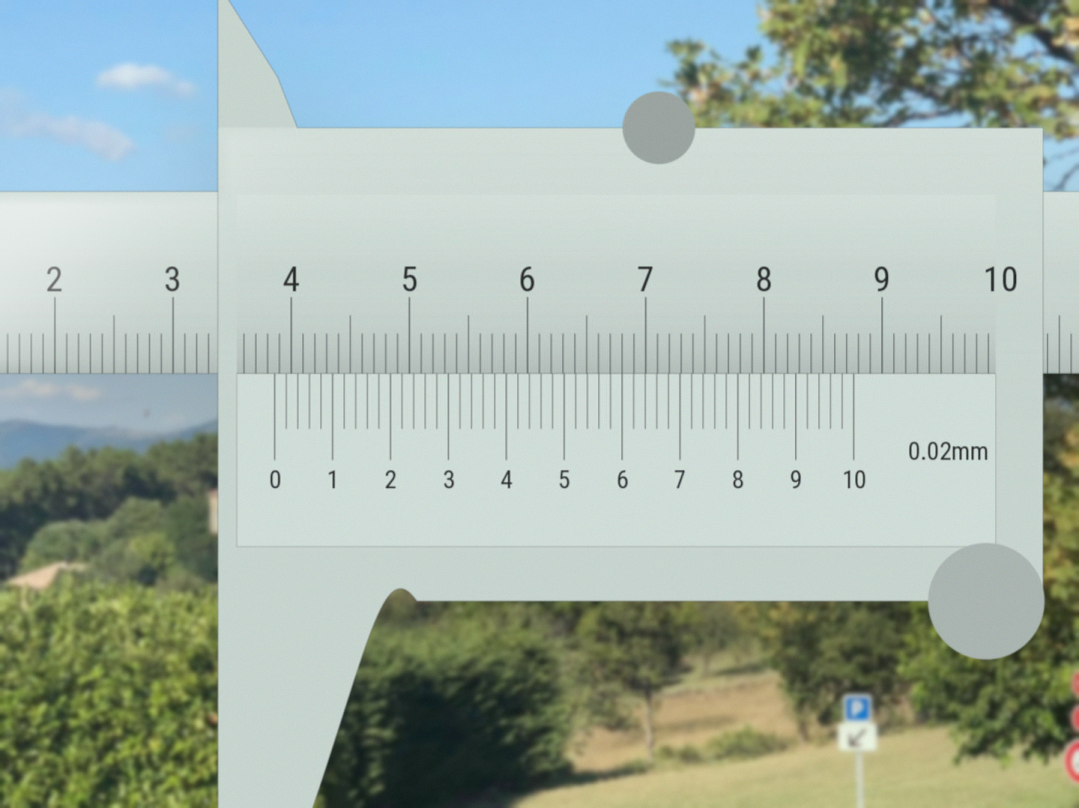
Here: 38.6 mm
